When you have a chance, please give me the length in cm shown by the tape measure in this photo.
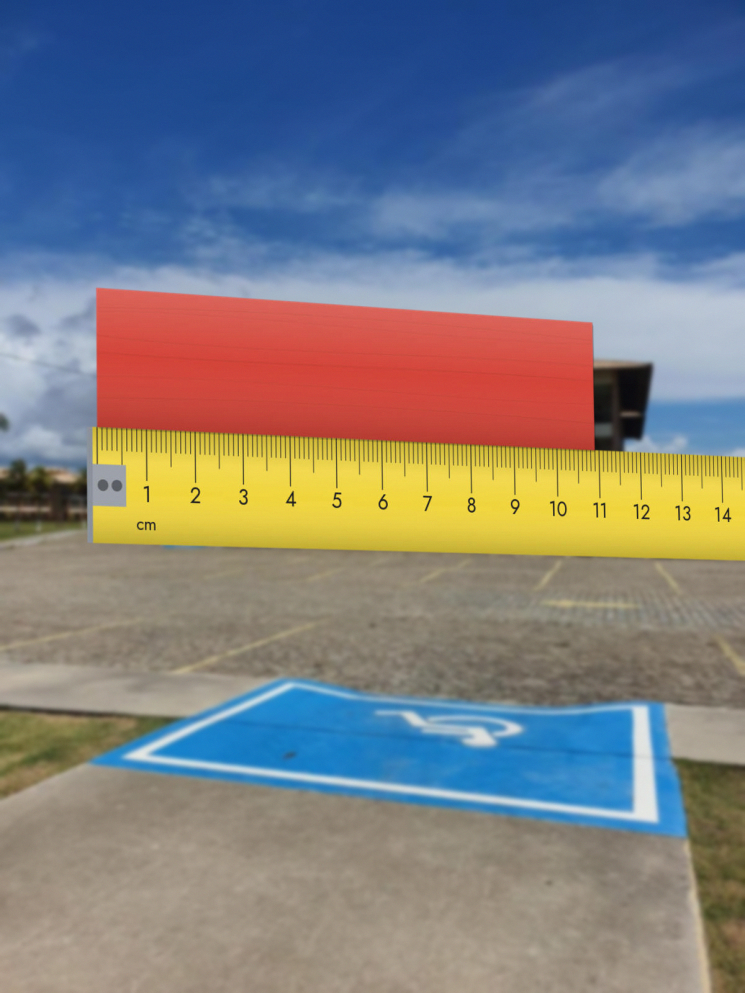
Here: 10.9 cm
